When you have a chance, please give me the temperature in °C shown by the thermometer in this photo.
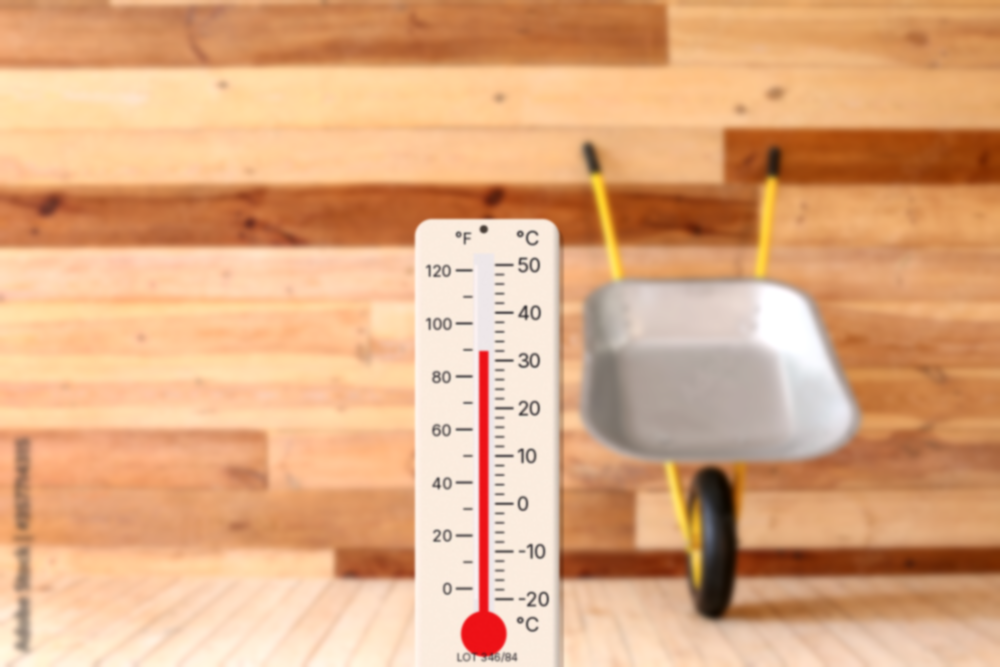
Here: 32 °C
